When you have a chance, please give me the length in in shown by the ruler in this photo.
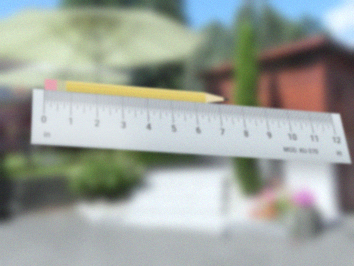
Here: 7.5 in
